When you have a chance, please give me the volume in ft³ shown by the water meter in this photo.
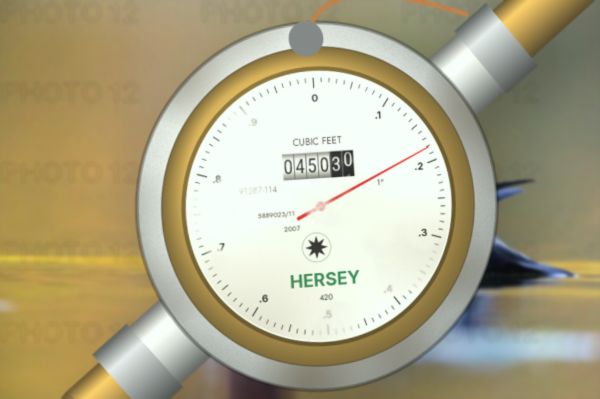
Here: 45030.18 ft³
